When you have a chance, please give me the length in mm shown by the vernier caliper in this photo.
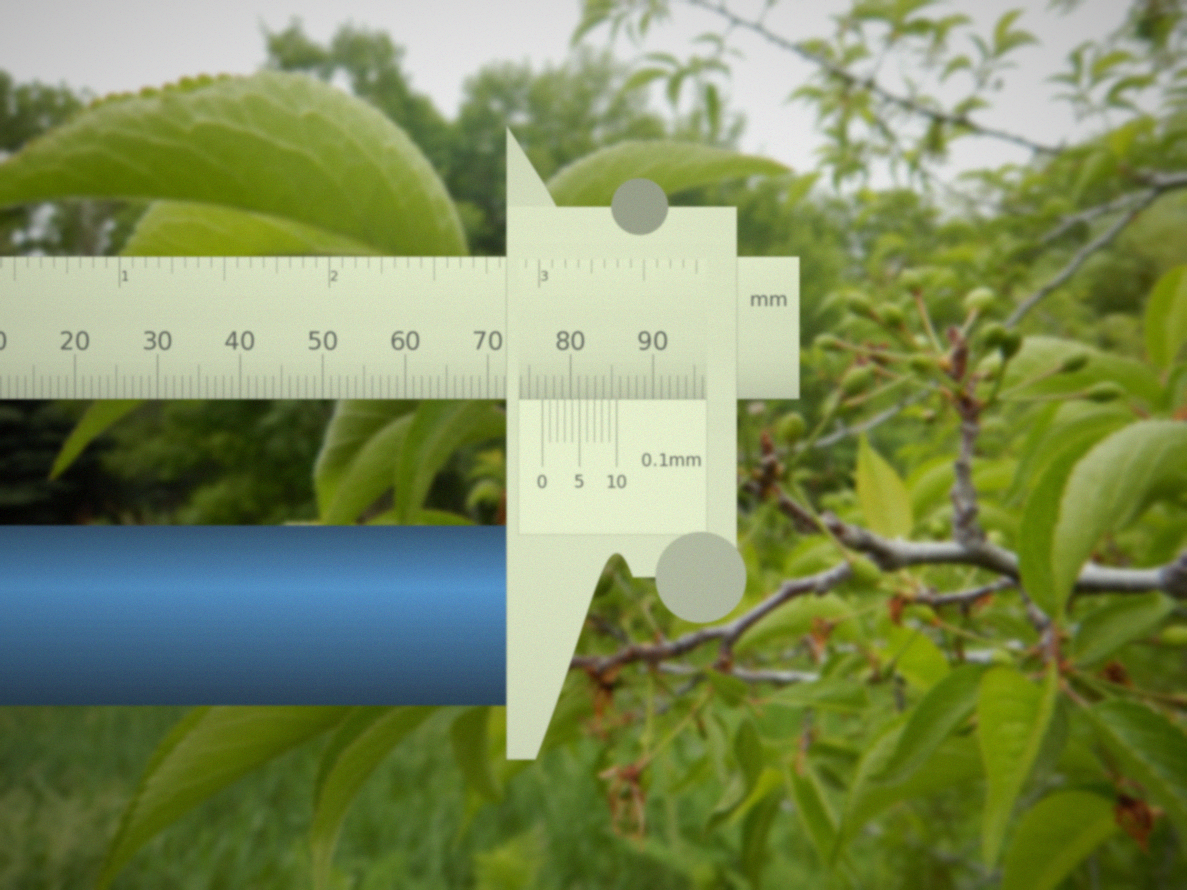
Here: 76.6 mm
